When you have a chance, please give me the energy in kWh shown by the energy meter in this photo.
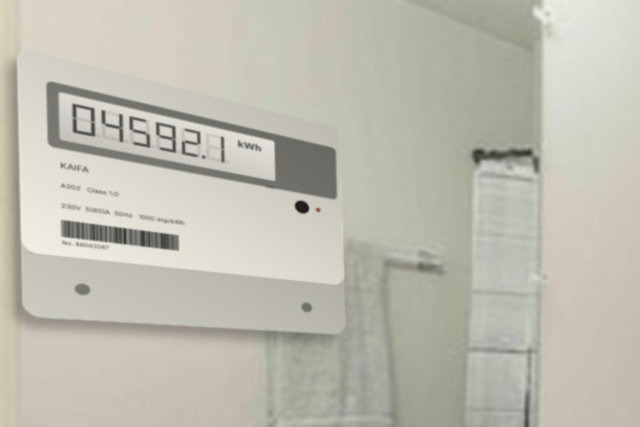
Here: 4592.1 kWh
